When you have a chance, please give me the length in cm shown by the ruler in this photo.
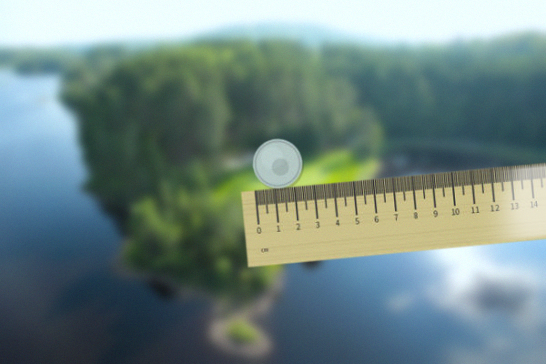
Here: 2.5 cm
